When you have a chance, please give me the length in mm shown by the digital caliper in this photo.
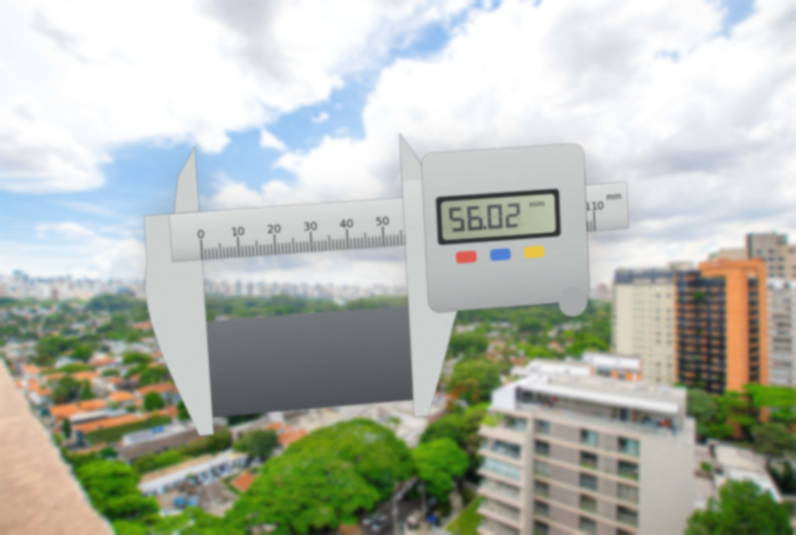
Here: 56.02 mm
